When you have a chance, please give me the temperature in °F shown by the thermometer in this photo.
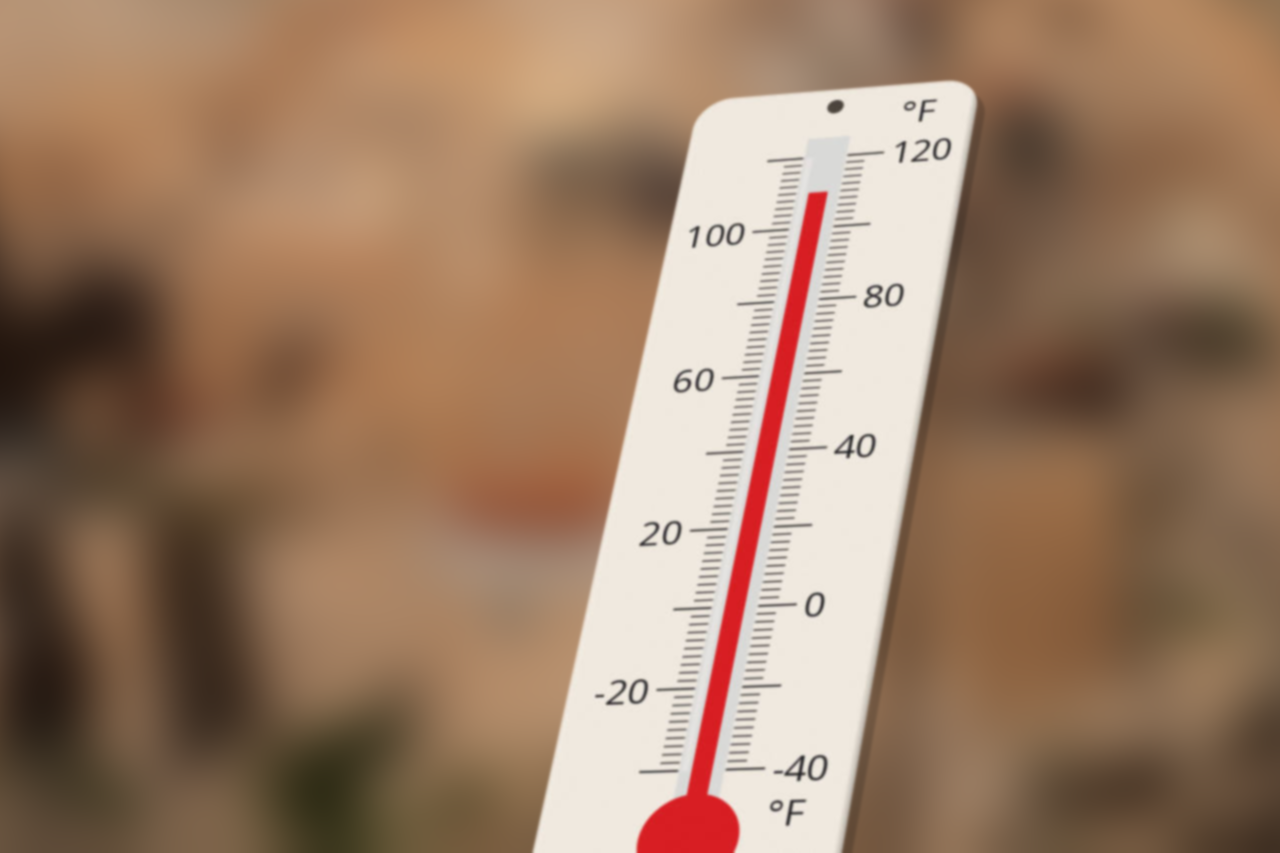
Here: 110 °F
